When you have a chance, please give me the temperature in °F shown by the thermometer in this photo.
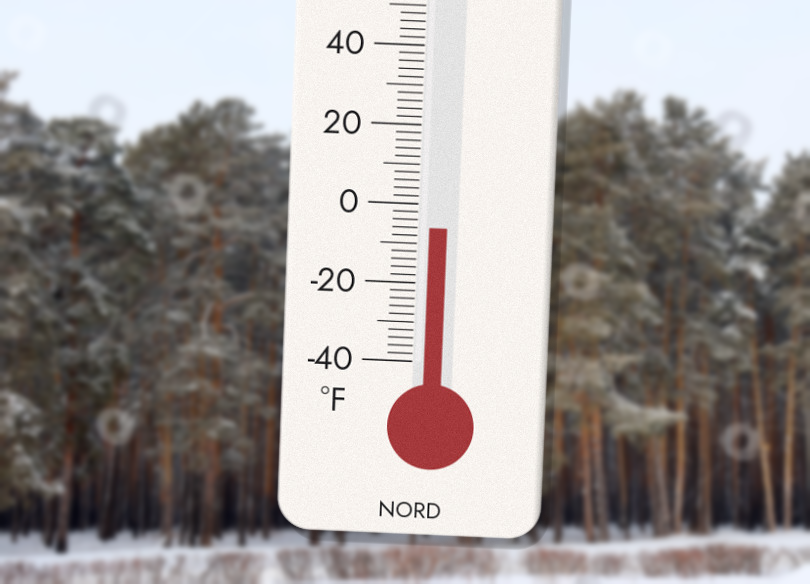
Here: -6 °F
